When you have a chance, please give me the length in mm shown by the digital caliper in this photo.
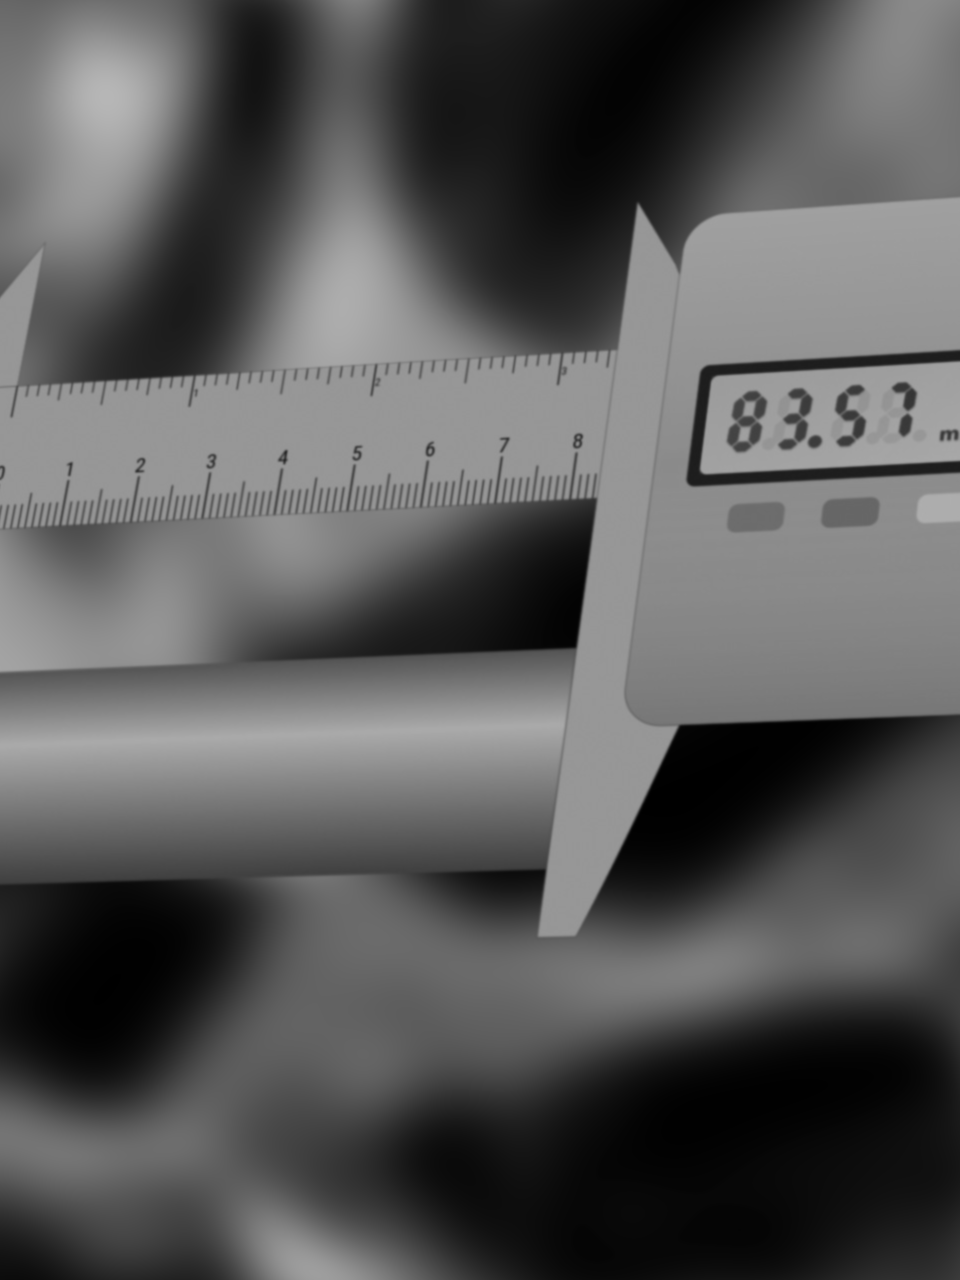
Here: 83.57 mm
